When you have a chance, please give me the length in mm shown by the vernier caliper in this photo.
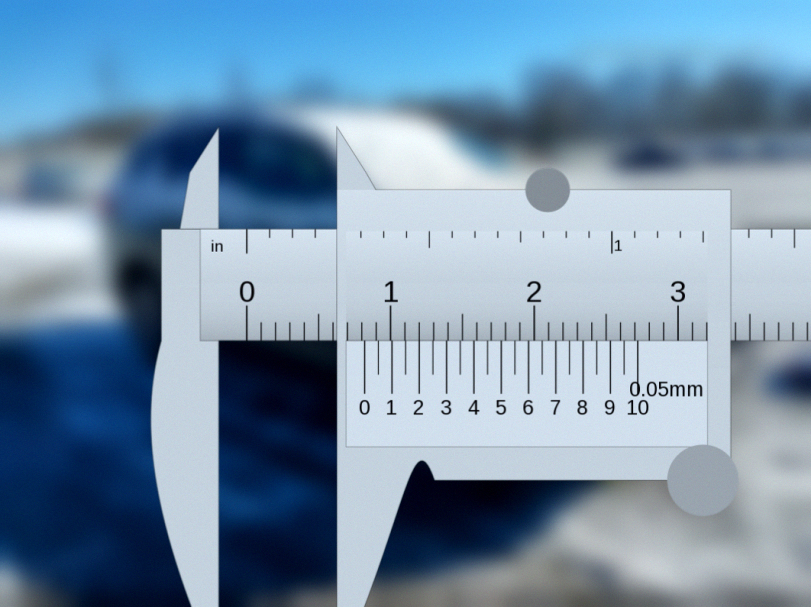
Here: 8.2 mm
